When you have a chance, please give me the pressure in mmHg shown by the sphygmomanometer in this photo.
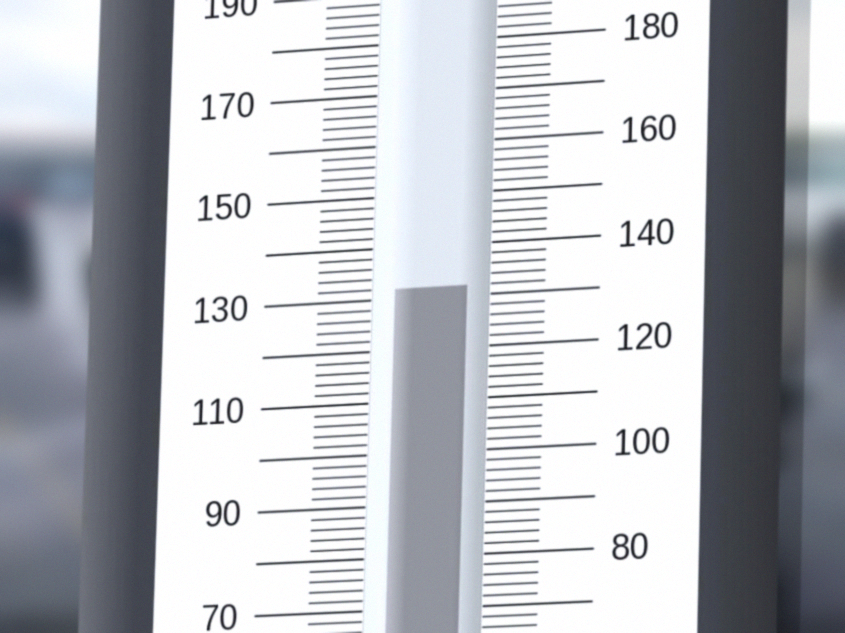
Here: 132 mmHg
